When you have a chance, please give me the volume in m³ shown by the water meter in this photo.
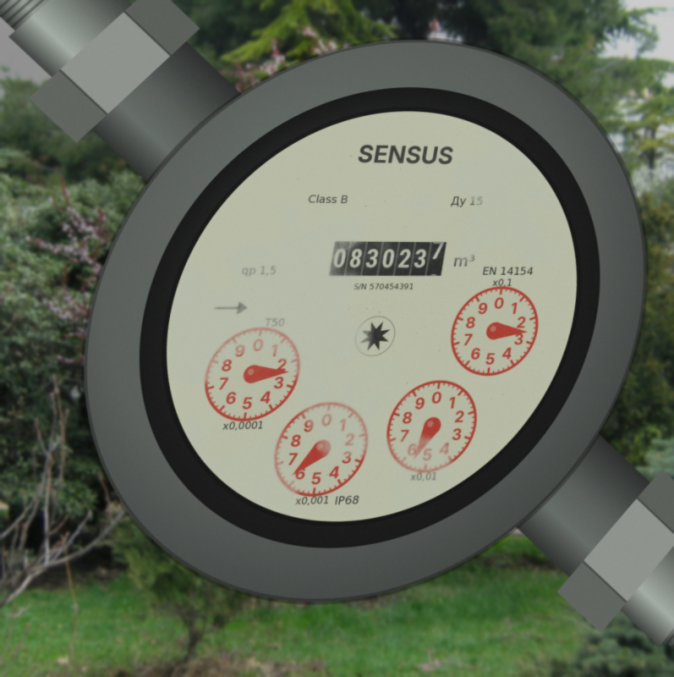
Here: 830237.2562 m³
